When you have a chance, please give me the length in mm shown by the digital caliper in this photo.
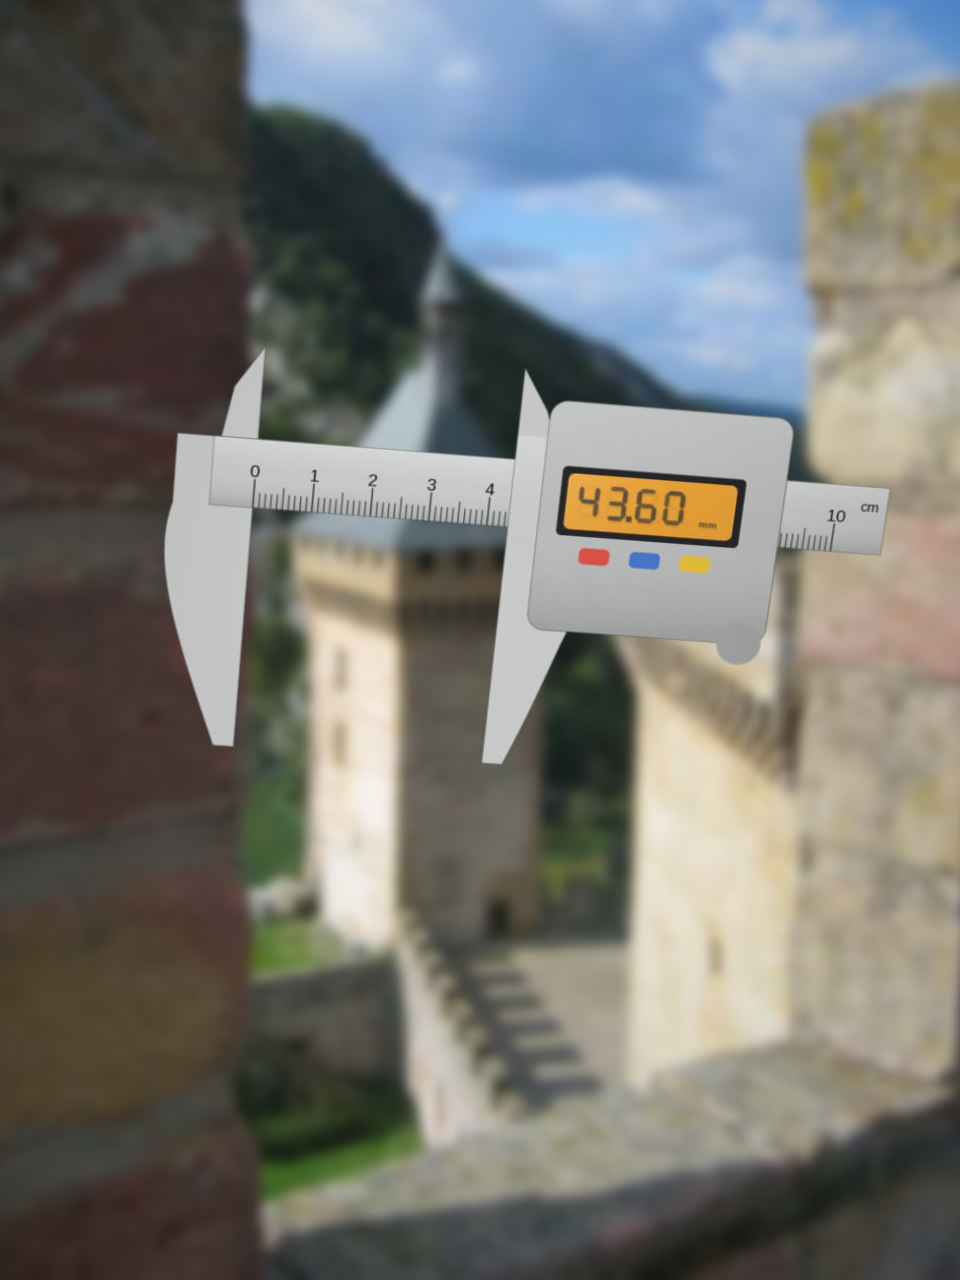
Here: 43.60 mm
